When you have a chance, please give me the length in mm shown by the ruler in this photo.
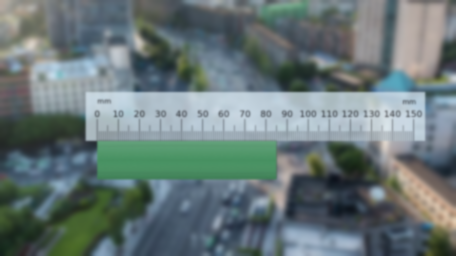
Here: 85 mm
